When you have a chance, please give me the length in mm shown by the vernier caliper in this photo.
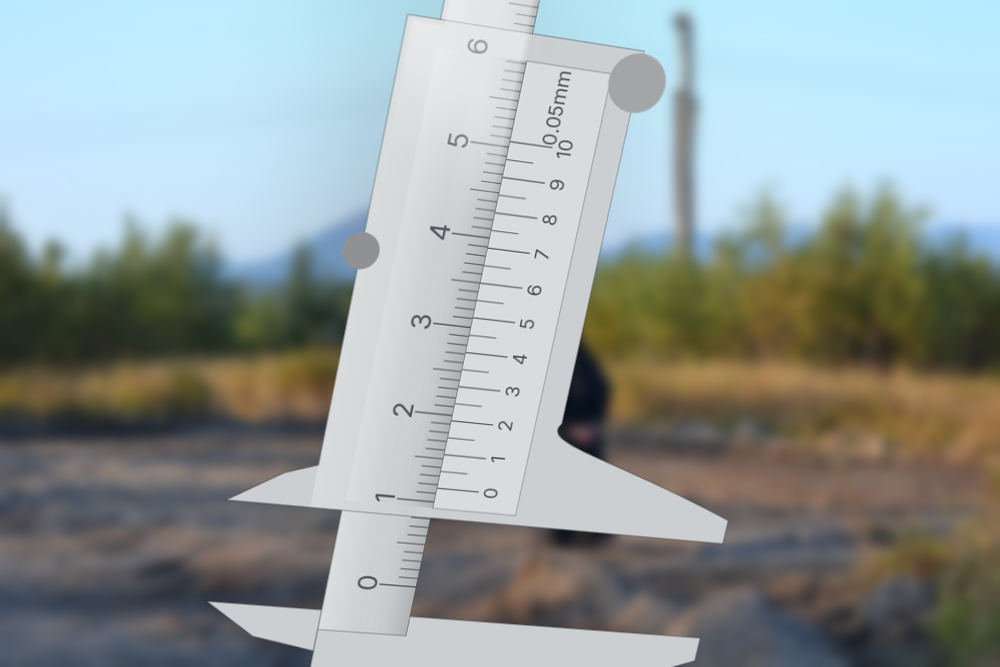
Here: 11.6 mm
